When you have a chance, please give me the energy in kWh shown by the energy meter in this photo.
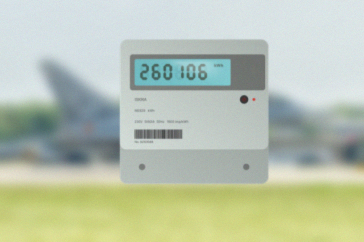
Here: 260106 kWh
